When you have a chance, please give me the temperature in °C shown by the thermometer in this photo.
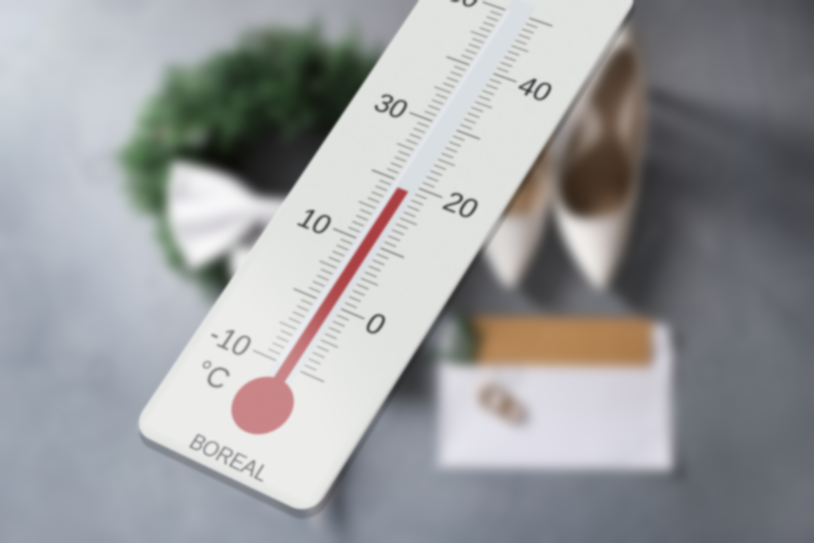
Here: 19 °C
